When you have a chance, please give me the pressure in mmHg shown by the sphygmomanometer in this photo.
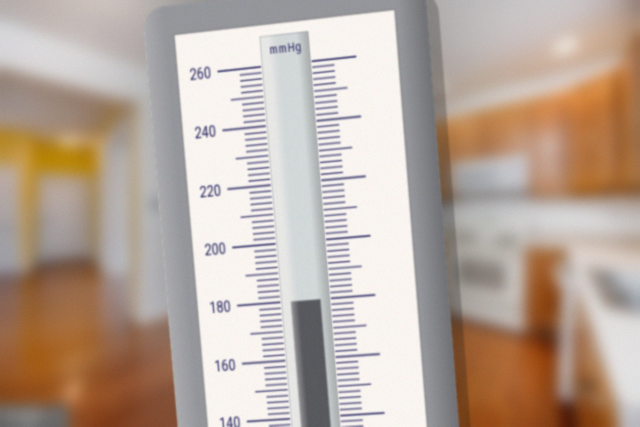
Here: 180 mmHg
